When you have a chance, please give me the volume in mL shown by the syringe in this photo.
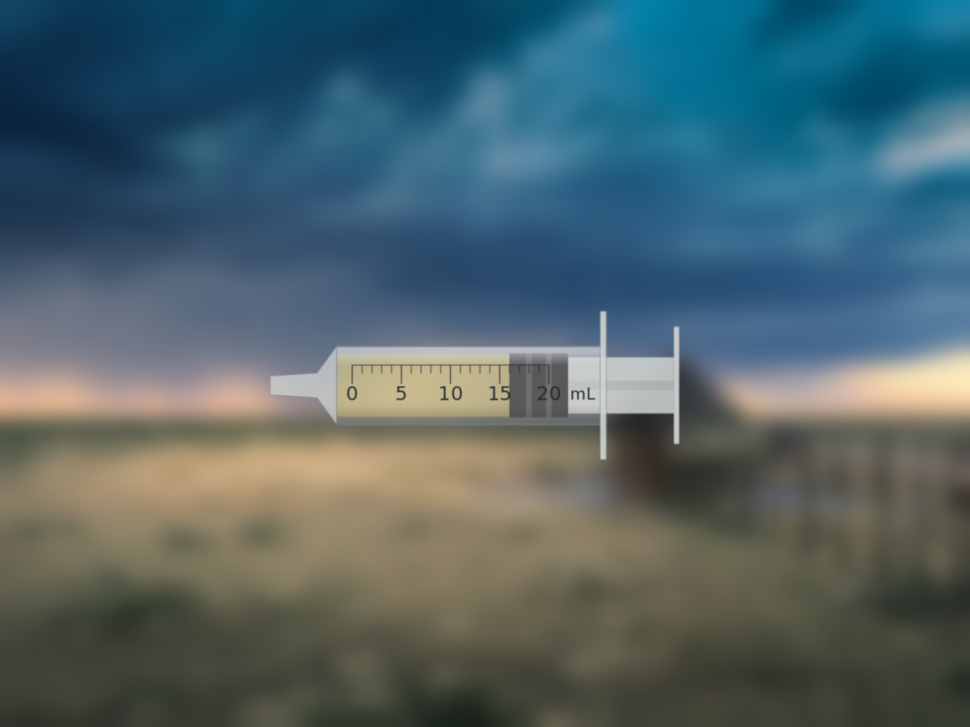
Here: 16 mL
